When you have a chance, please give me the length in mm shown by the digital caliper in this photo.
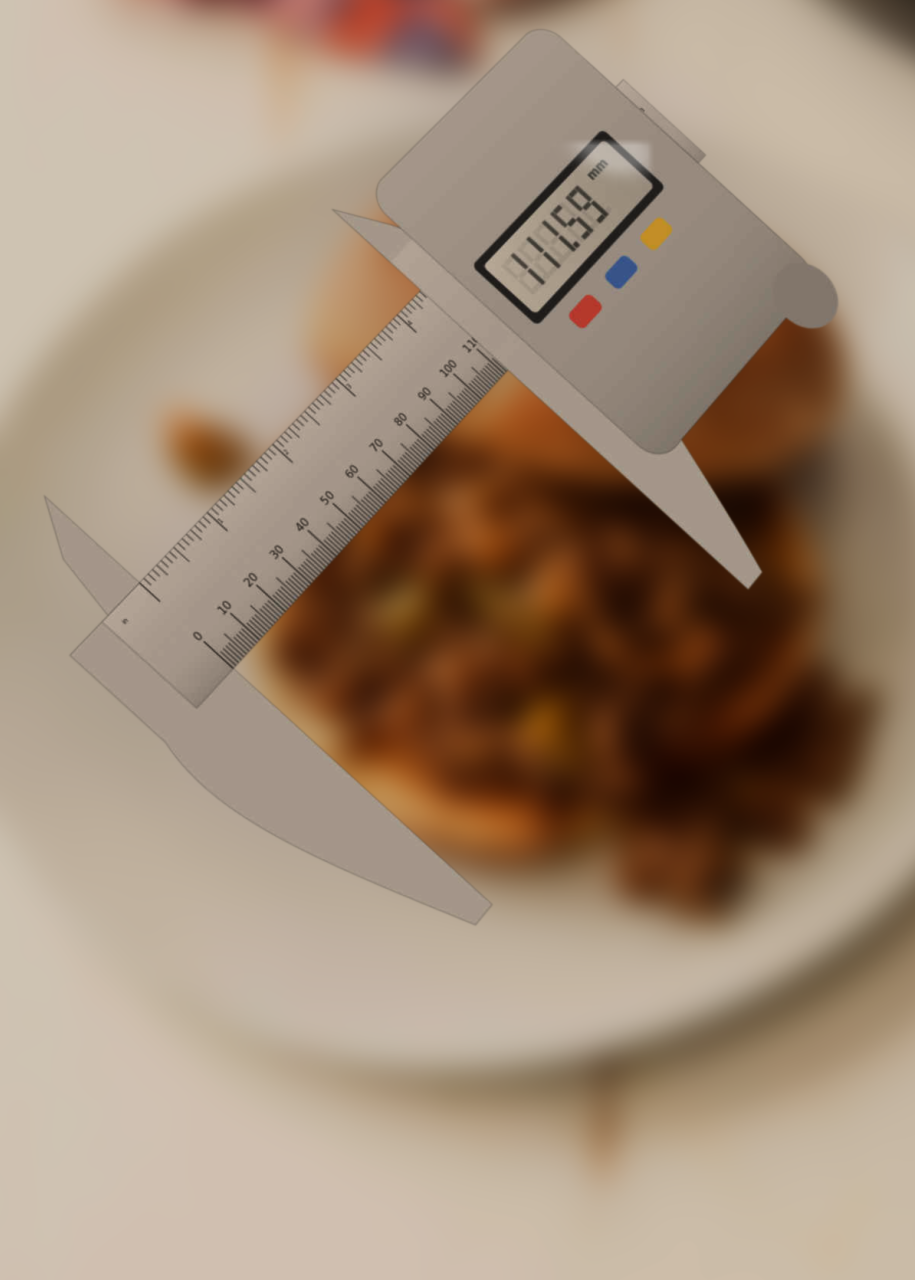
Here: 111.59 mm
